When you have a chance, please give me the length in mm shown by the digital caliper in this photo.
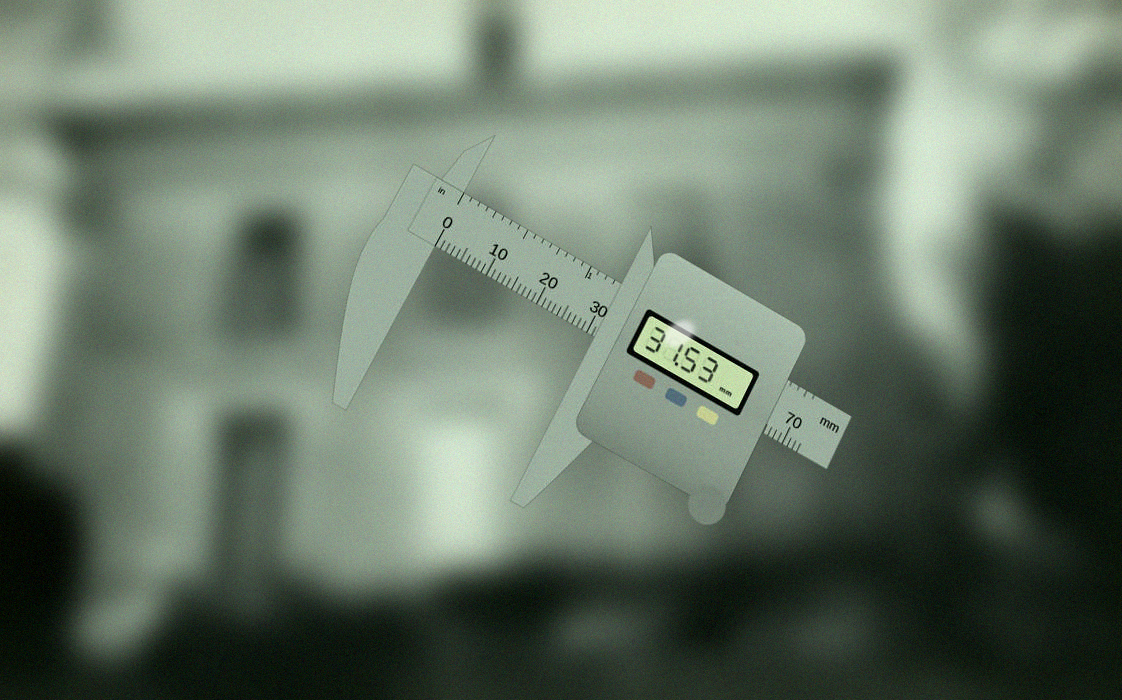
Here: 31.53 mm
